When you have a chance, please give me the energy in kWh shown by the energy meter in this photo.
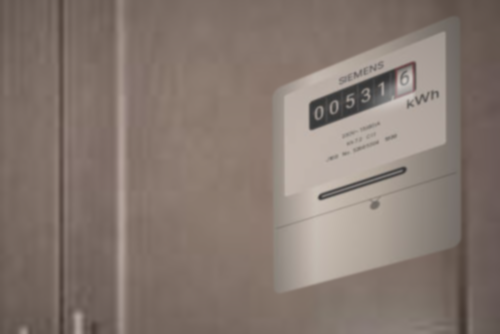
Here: 531.6 kWh
